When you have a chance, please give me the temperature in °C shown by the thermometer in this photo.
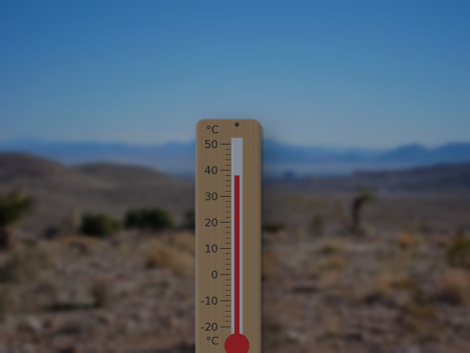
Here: 38 °C
